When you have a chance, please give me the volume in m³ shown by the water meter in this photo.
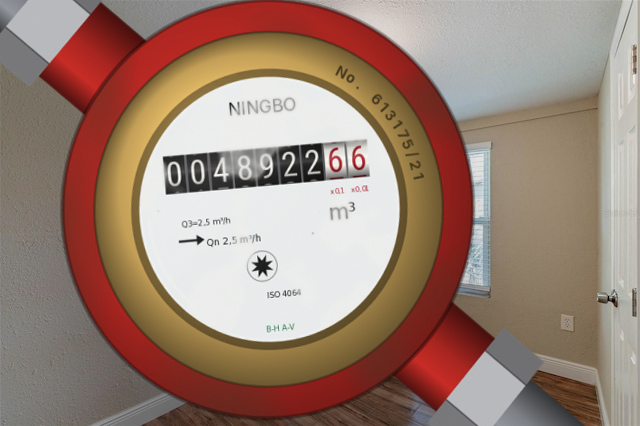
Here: 48922.66 m³
